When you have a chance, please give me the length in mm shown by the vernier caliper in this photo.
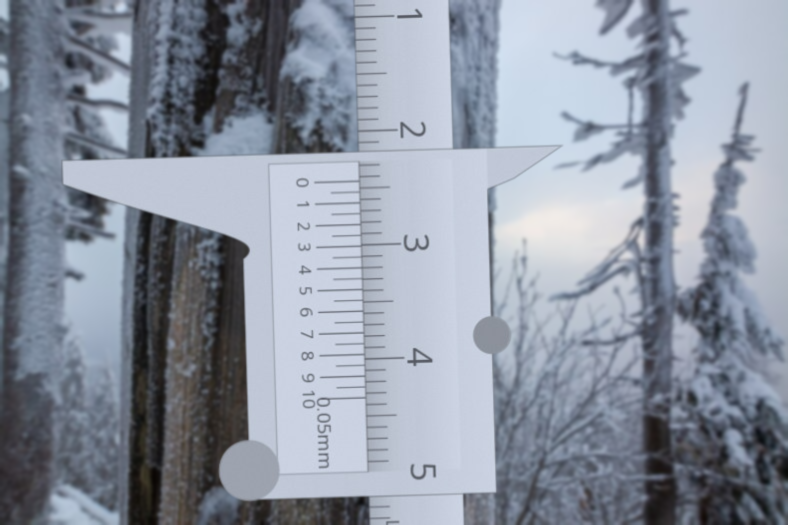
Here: 24.4 mm
